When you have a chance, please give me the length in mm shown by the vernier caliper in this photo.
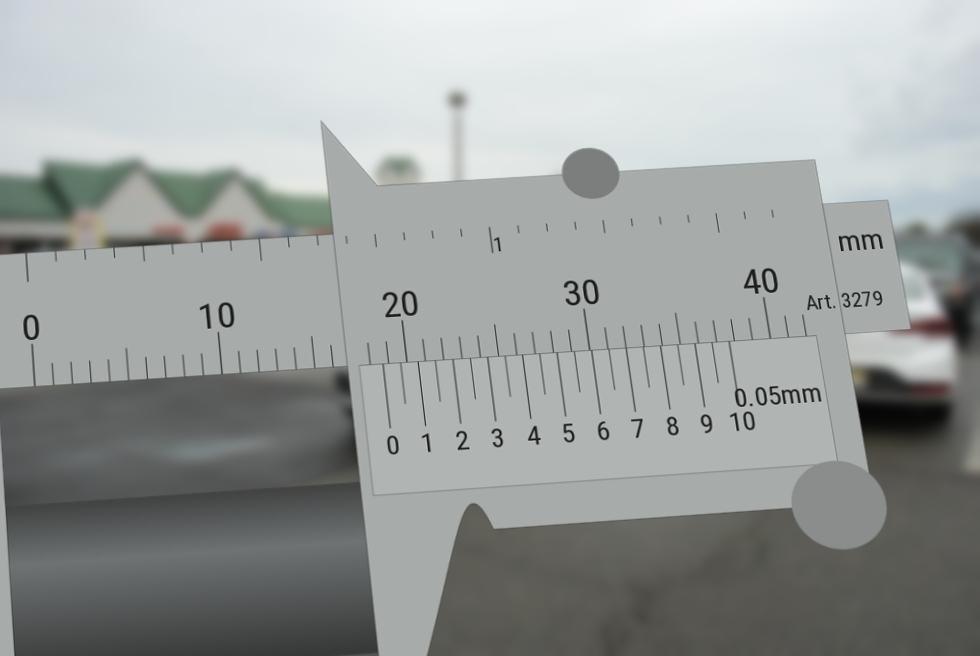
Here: 18.7 mm
